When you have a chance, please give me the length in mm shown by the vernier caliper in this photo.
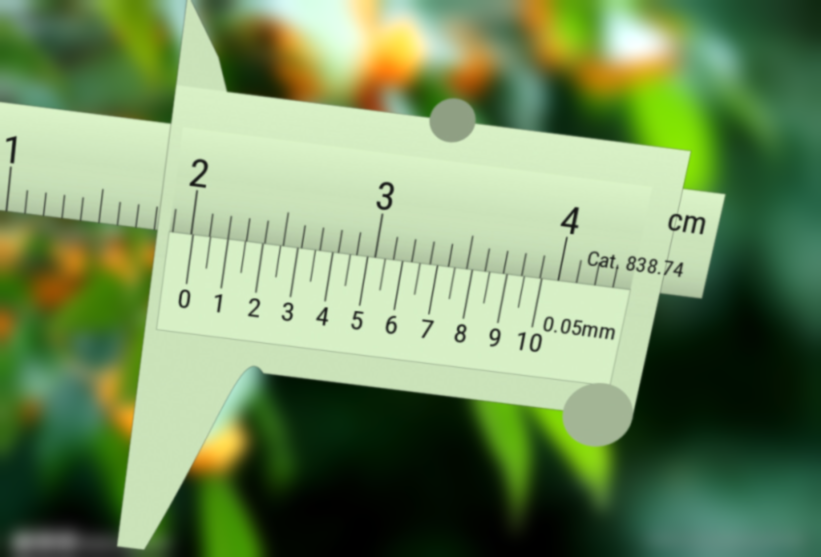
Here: 20.1 mm
